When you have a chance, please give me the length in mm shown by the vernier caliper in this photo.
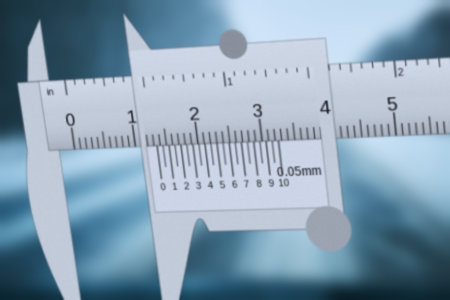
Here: 13.5 mm
